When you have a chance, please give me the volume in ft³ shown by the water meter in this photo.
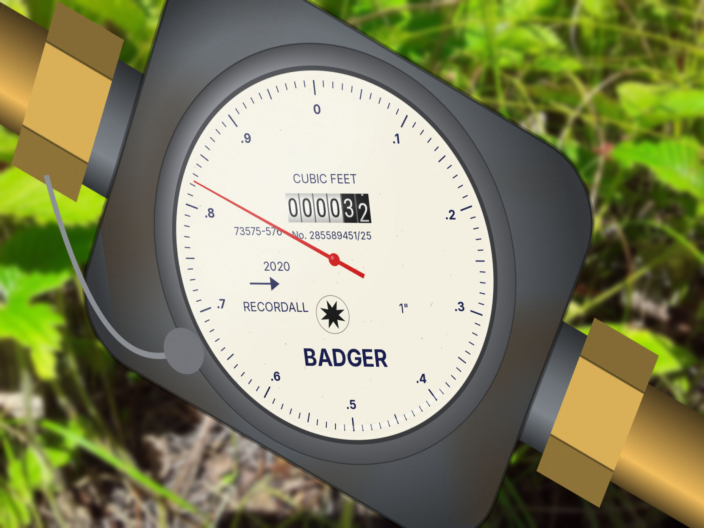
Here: 31.82 ft³
